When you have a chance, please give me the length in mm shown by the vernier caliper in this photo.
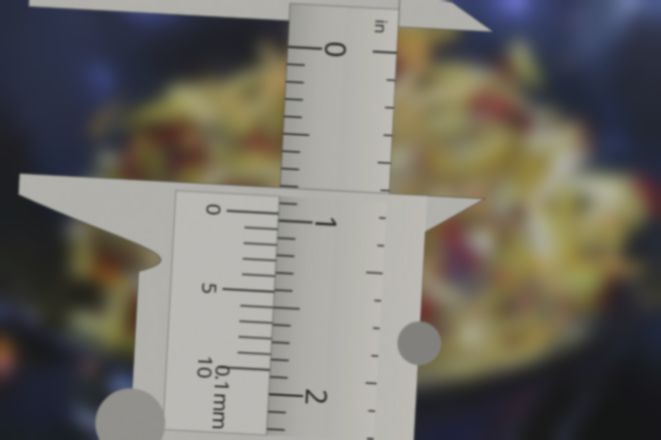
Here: 9.6 mm
